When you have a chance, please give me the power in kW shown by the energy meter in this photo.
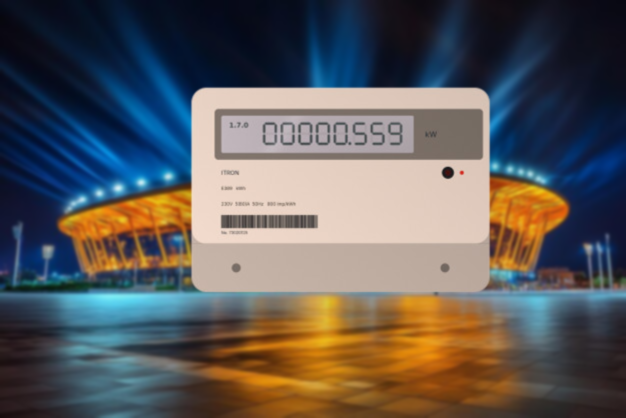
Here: 0.559 kW
